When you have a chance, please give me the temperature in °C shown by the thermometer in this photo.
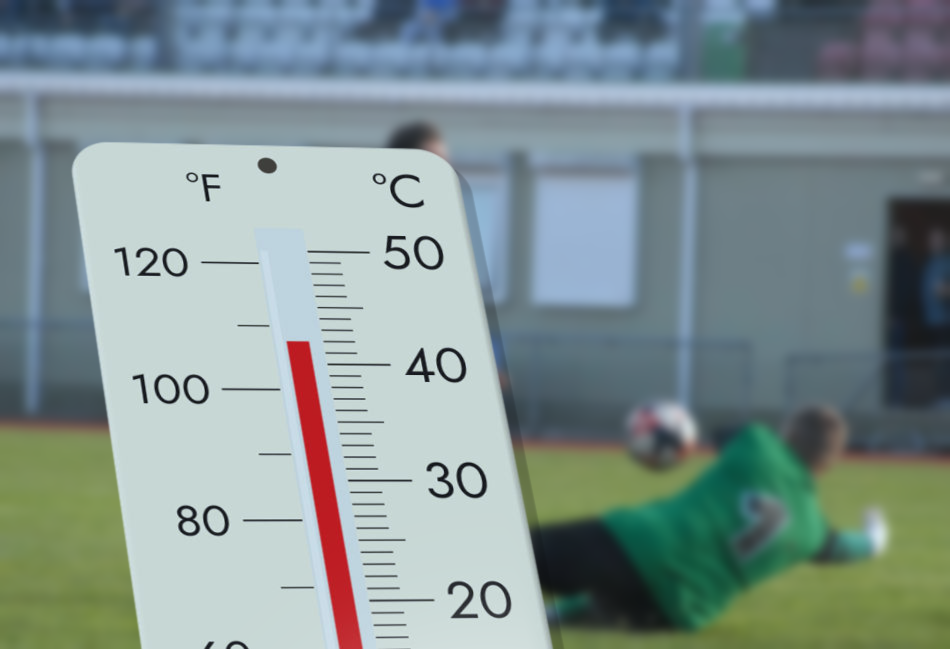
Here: 42 °C
